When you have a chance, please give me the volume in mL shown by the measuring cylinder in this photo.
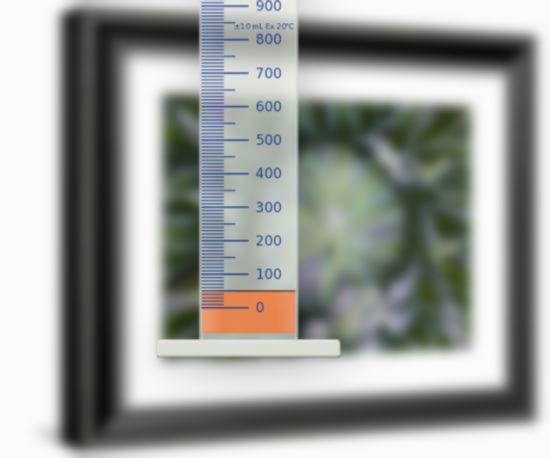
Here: 50 mL
